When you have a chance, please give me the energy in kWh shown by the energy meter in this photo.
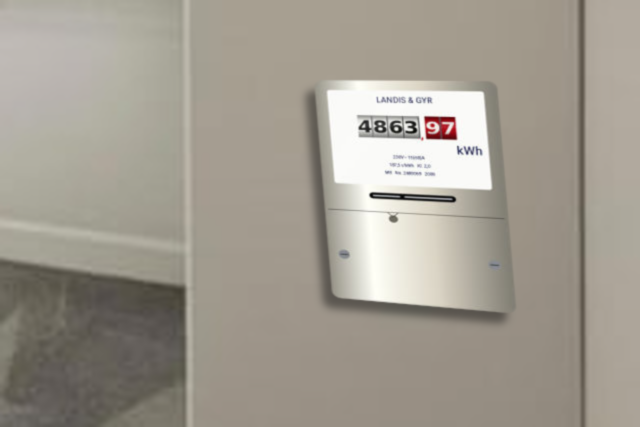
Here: 4863.97 kWh
